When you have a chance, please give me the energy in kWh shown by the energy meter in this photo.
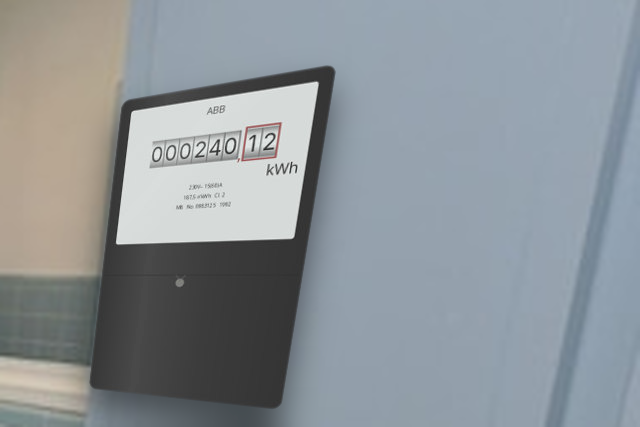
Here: 240.12 kWh
